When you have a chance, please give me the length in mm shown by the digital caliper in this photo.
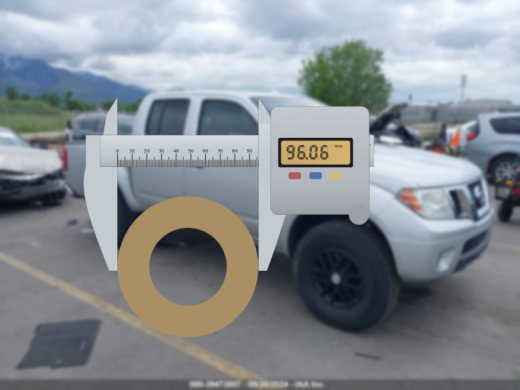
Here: 96.06 mm
